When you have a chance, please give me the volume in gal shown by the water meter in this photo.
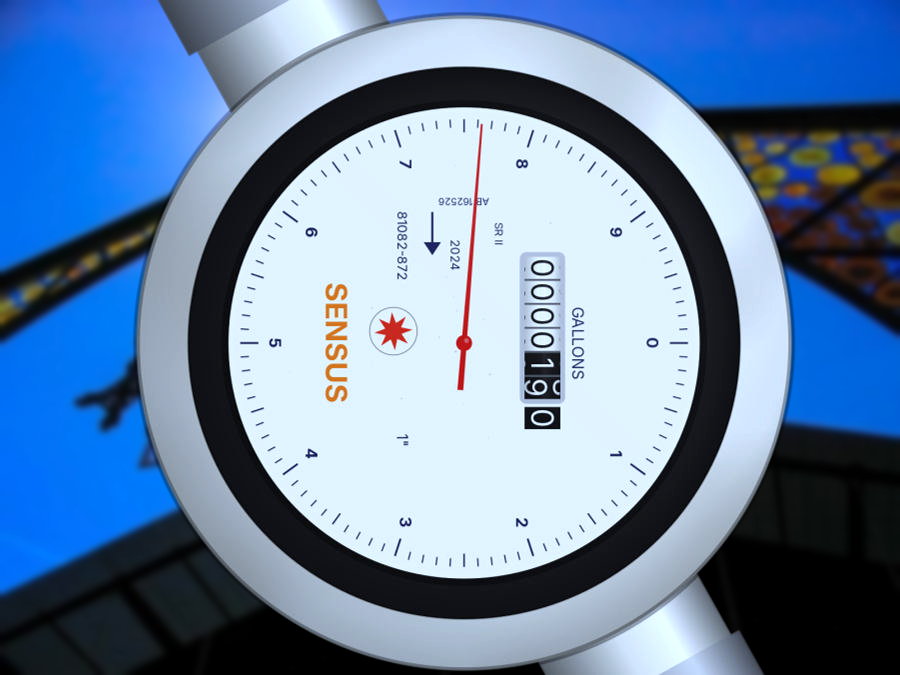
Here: 187.6 gal
